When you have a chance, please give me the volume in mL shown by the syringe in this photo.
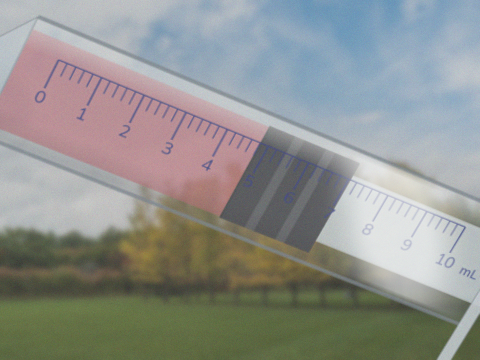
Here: 4.8 mL
